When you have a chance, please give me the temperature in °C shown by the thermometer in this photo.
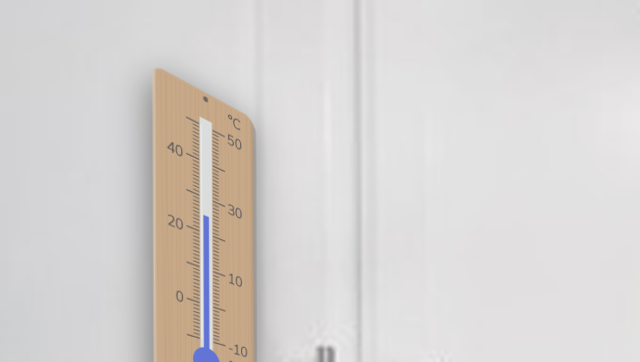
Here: 25 °C
